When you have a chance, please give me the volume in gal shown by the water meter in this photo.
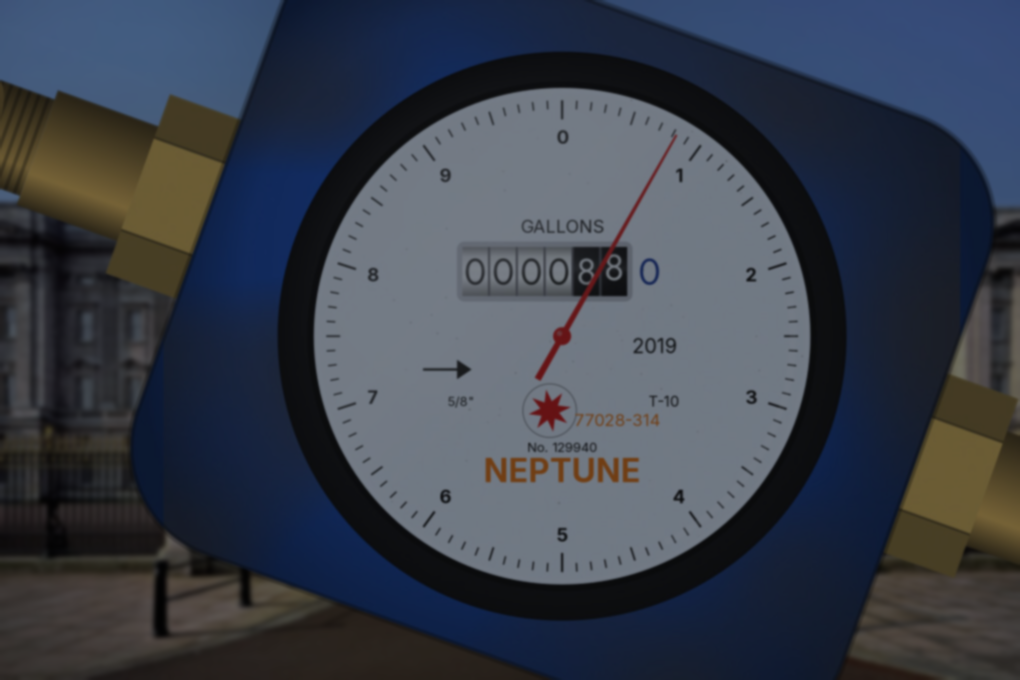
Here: 880.8 gal
